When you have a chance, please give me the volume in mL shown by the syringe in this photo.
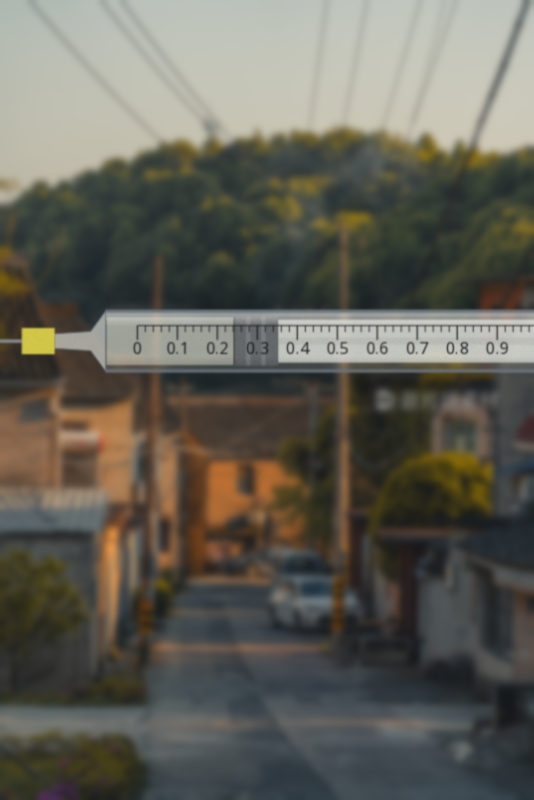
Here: 0.24 mL
